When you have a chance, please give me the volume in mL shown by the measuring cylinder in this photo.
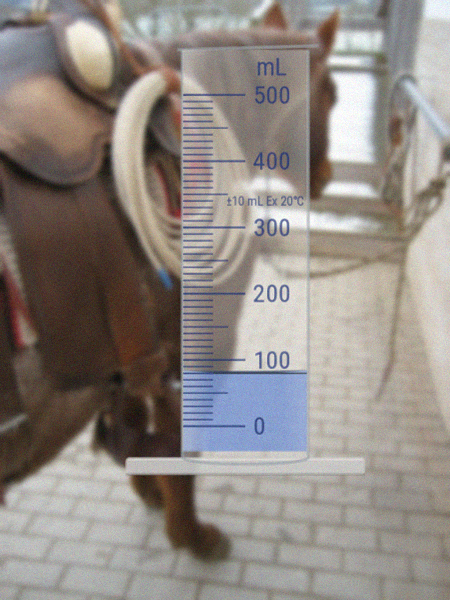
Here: 80 mL
